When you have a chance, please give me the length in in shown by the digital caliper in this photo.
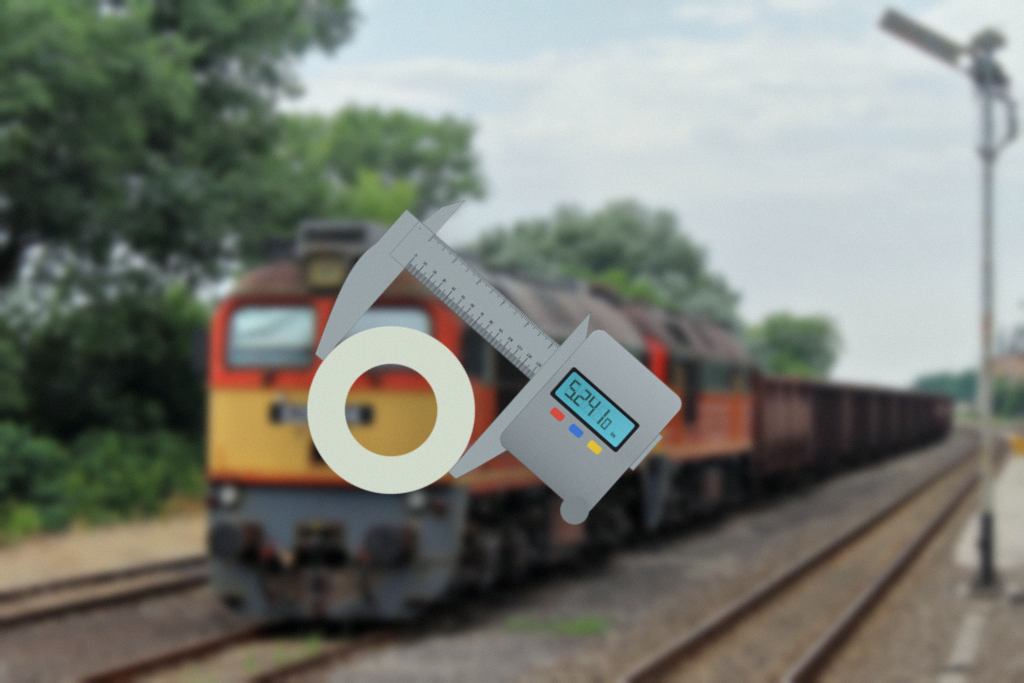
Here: 5.2410 in
